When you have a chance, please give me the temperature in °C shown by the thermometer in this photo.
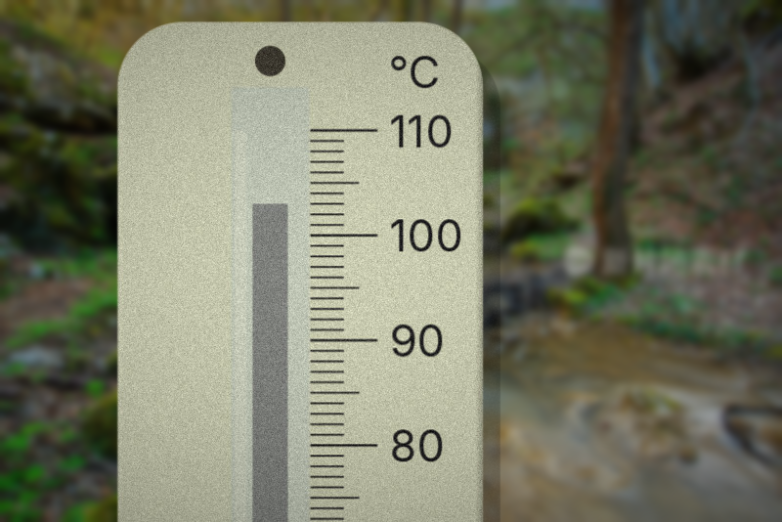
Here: 103 °C
